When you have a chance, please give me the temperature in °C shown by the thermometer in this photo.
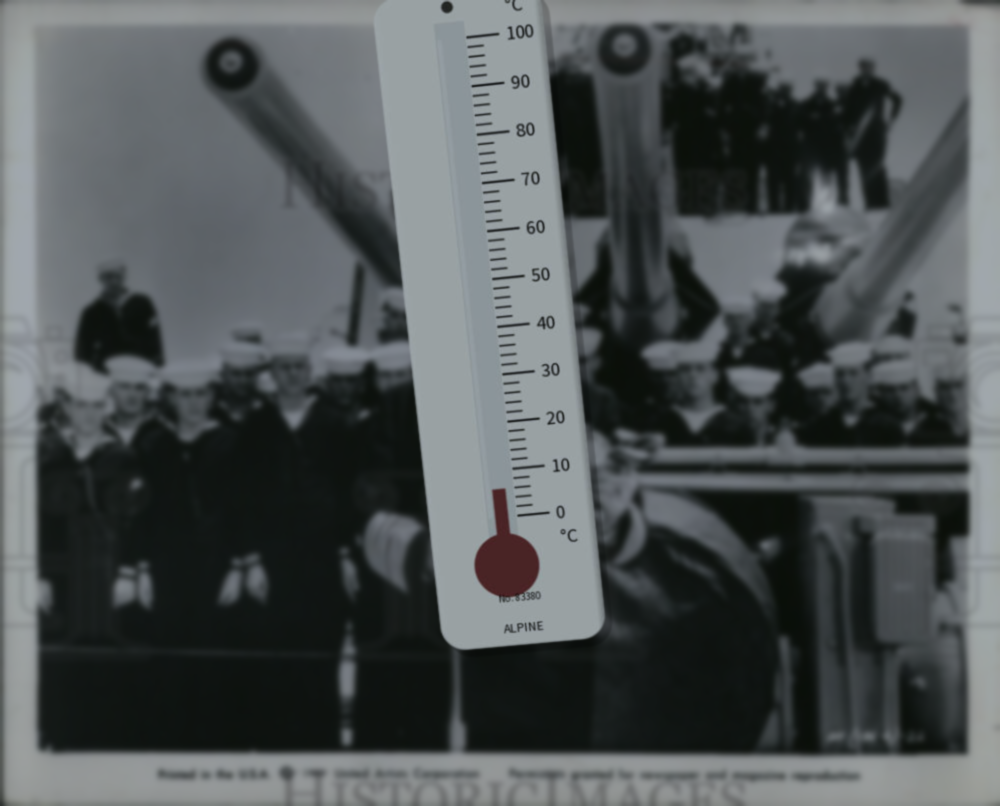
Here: 6 °C
